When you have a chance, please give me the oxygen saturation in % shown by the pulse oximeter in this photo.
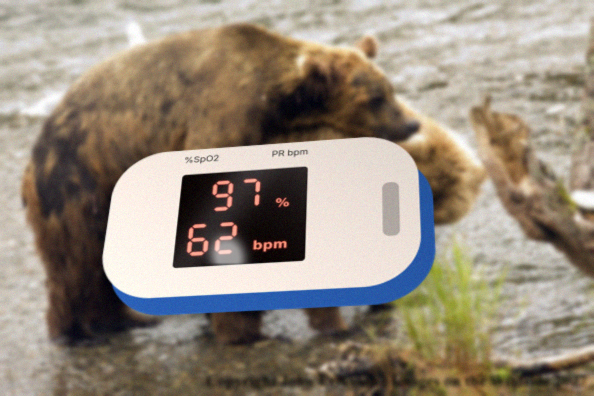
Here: 97 %
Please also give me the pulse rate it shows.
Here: 62 bpm
